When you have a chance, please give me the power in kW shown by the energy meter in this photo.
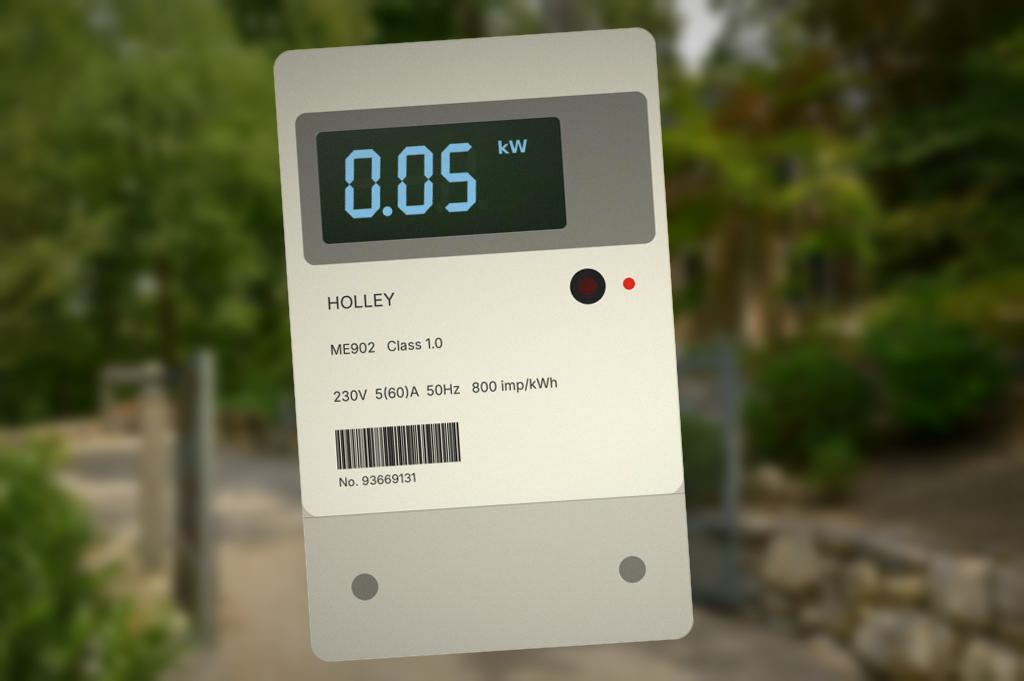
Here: 0.05 kW
